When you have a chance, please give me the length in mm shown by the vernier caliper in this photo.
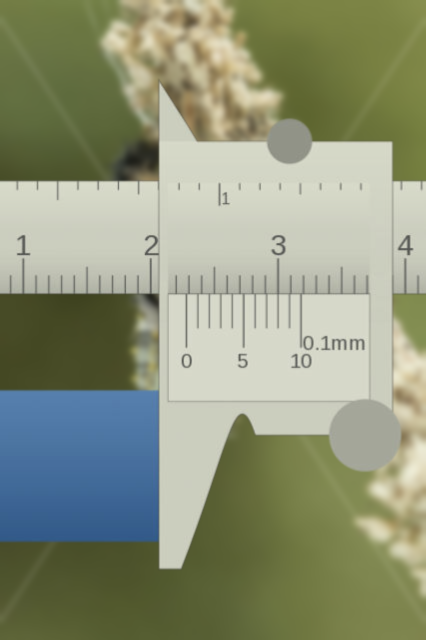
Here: 22.8 mm
